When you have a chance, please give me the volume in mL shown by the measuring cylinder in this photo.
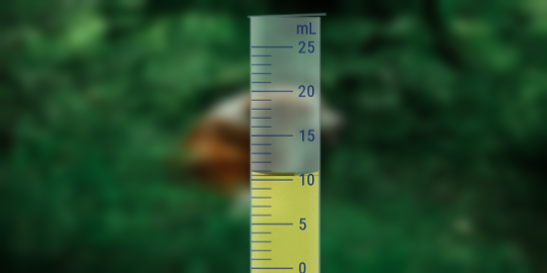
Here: 10.5 mL
